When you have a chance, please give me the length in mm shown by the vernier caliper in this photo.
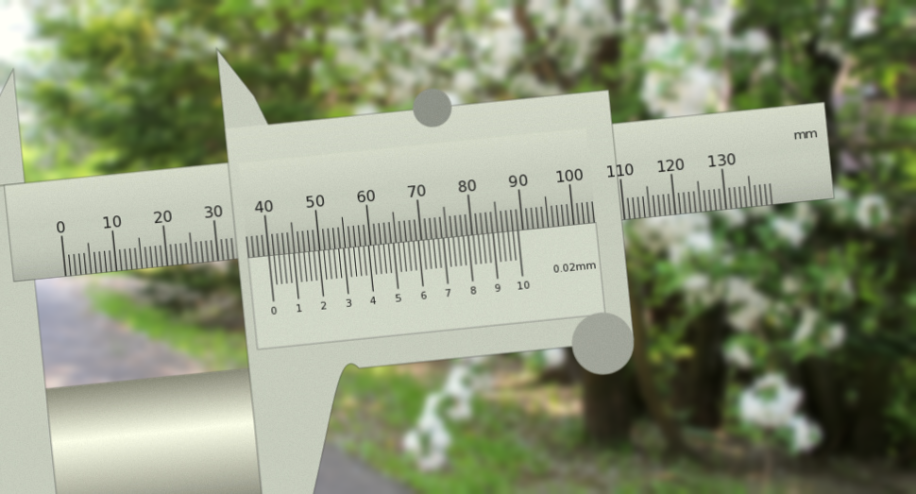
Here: 40.0 mm
